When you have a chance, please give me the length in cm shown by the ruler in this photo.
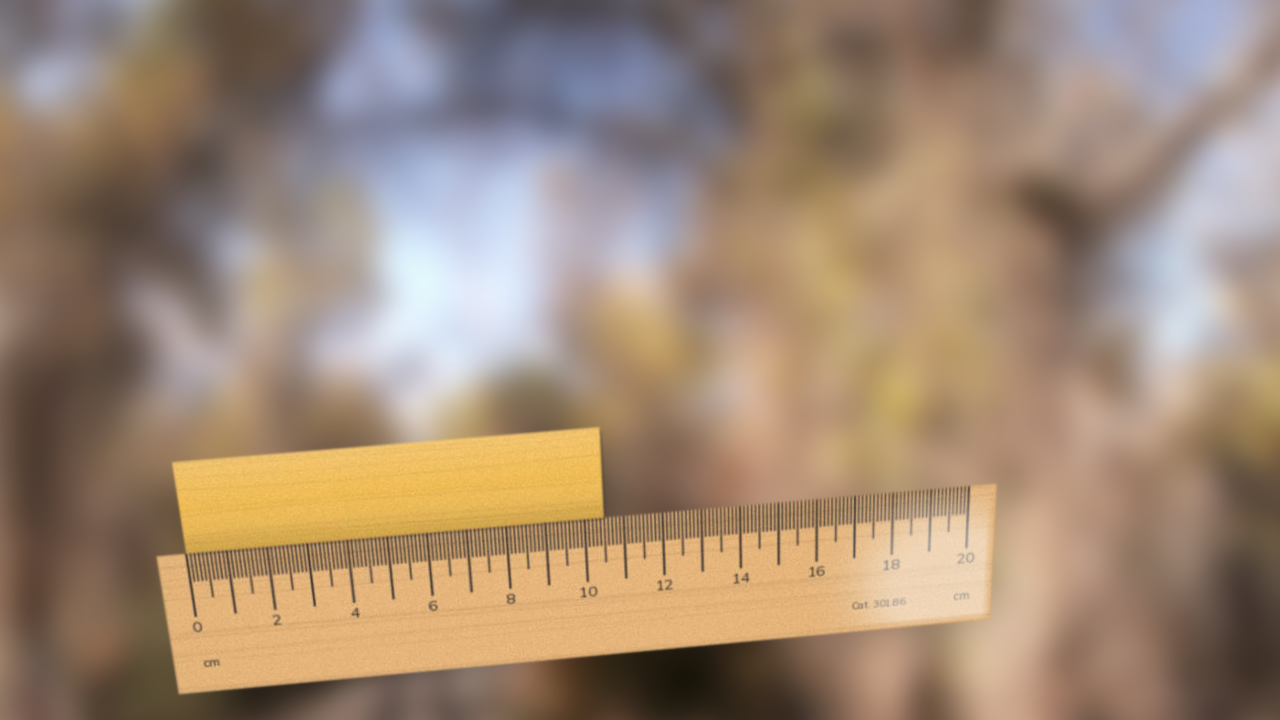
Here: 10.5 cm
